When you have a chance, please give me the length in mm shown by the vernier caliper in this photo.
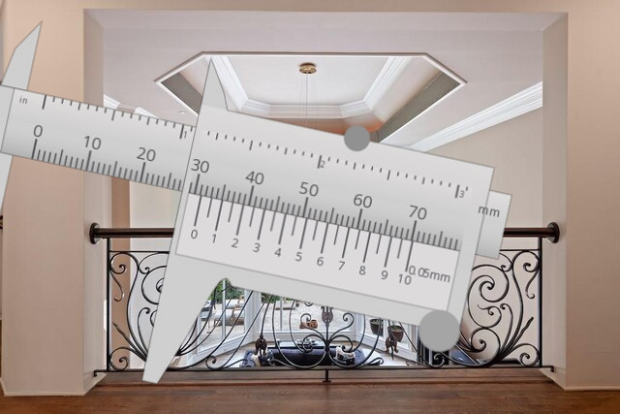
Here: 31.2 mm
